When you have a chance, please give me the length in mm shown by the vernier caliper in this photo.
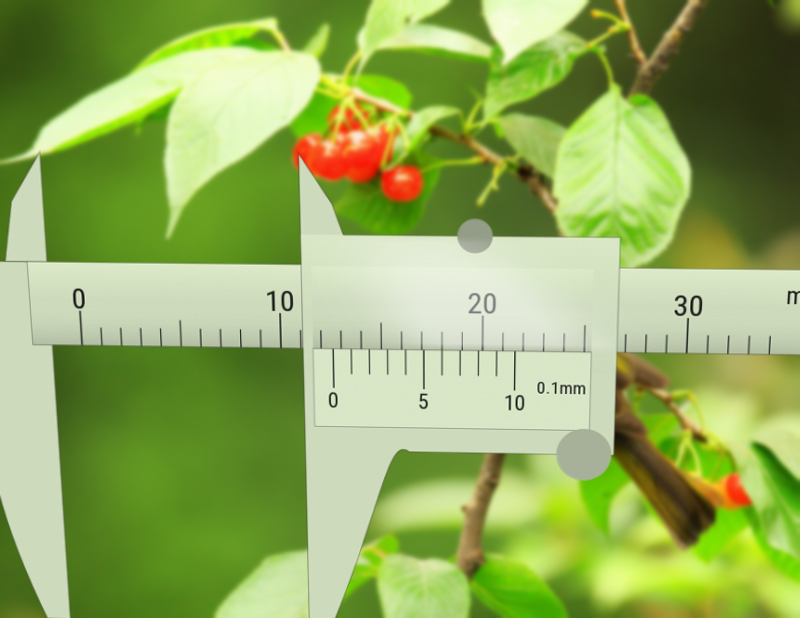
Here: 12.6 mm
